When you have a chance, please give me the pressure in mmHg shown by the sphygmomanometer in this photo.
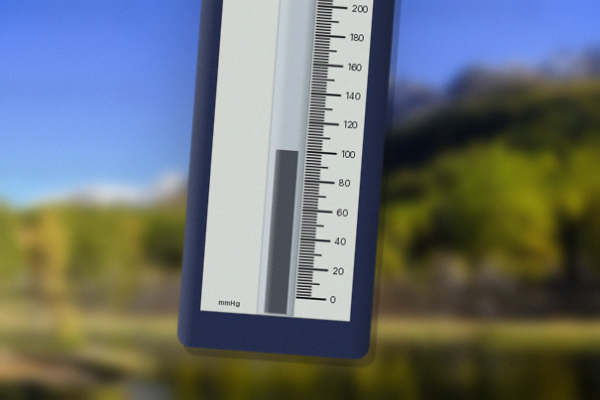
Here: 100 mmHg
